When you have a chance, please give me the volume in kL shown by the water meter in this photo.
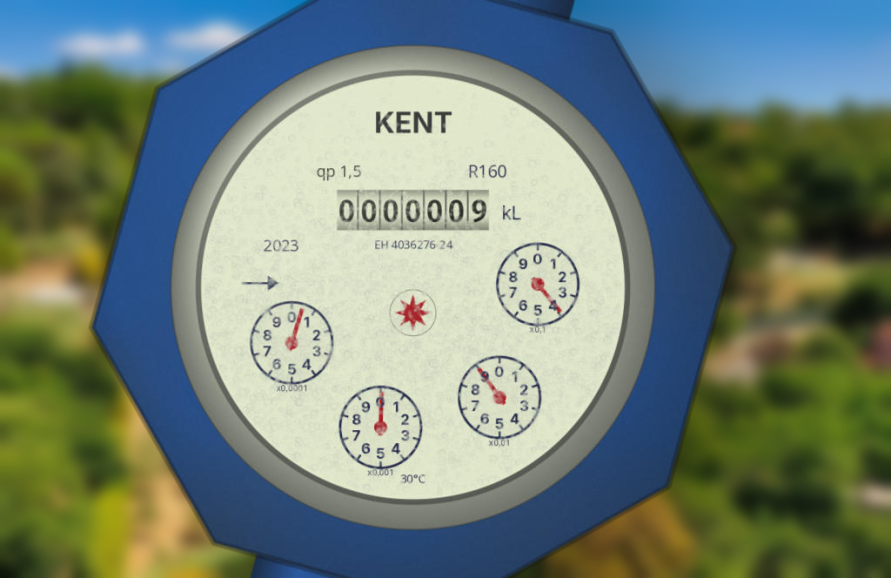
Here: 9.3900 kL
